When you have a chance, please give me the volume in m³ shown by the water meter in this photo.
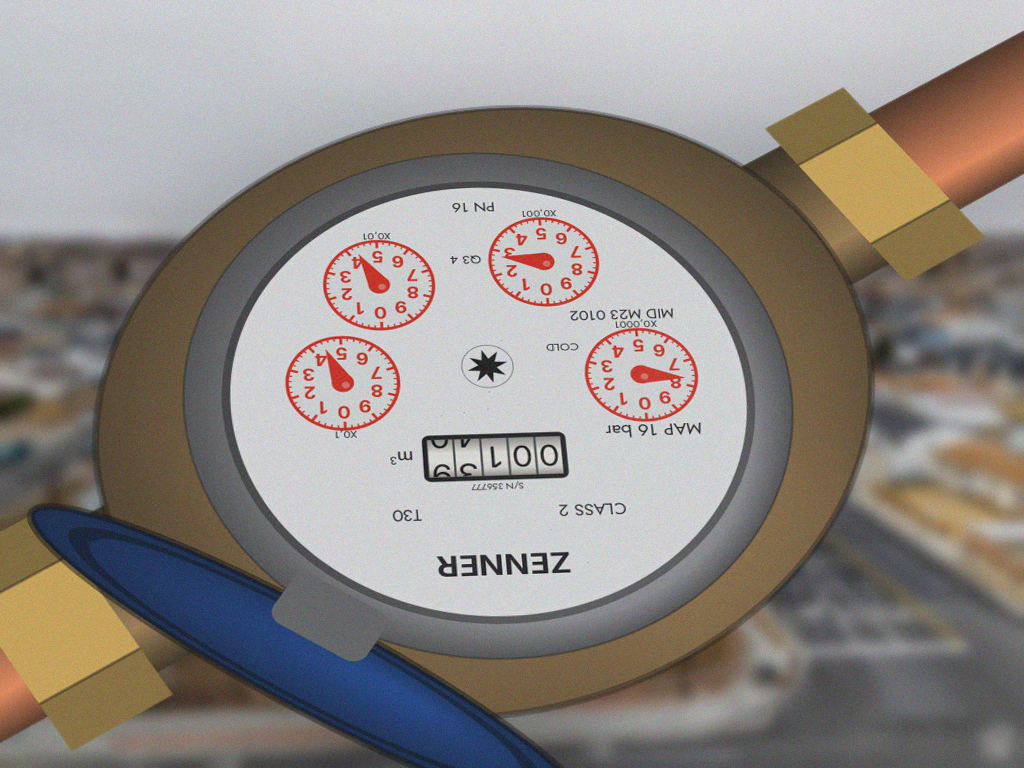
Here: 139.4427 m³
